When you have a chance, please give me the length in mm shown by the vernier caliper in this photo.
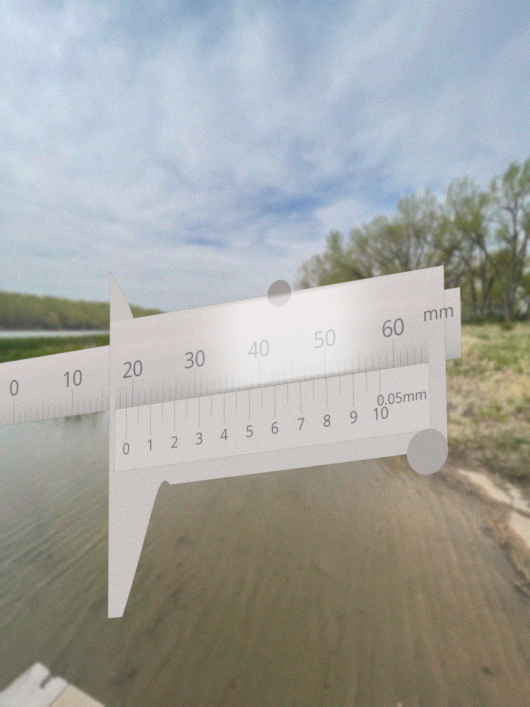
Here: 19.0 mm
